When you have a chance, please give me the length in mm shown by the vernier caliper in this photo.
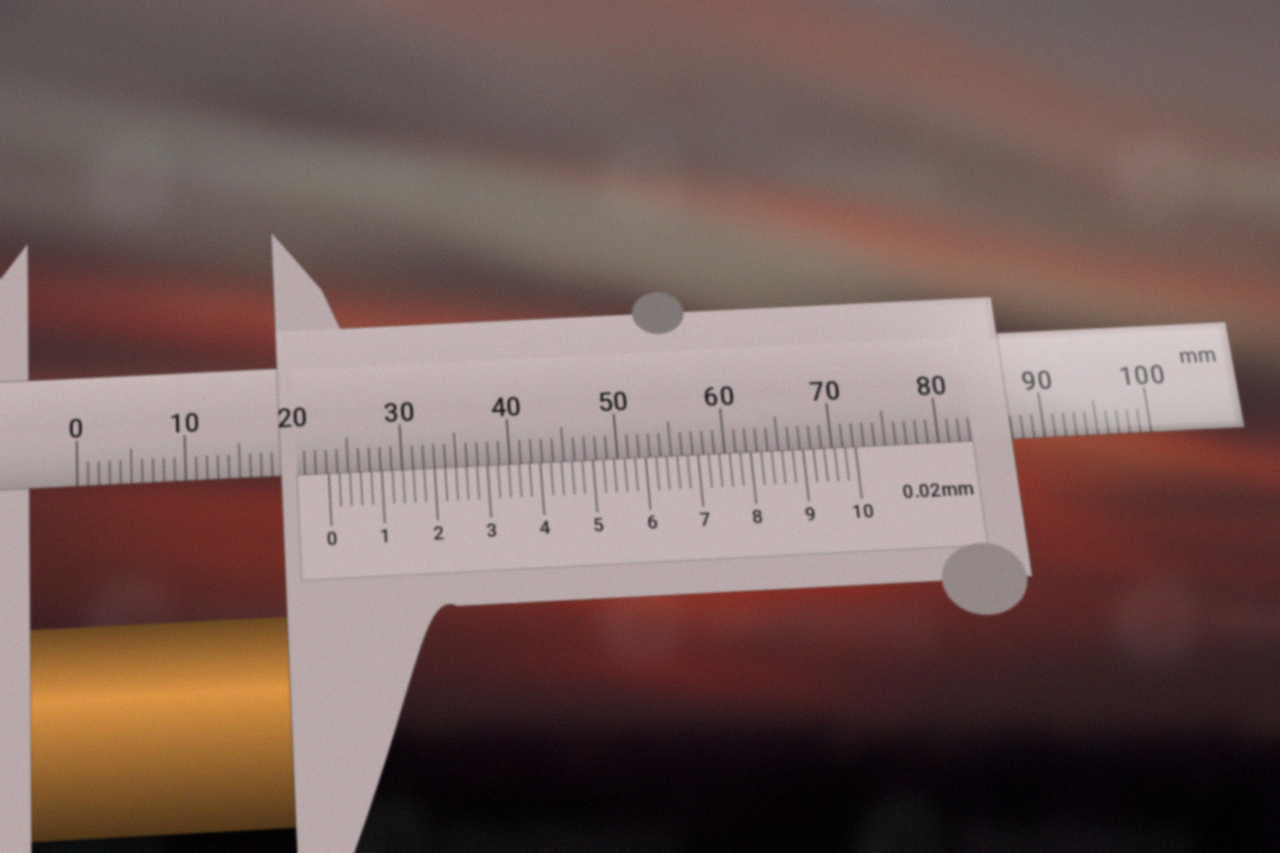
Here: 23.2 mm
